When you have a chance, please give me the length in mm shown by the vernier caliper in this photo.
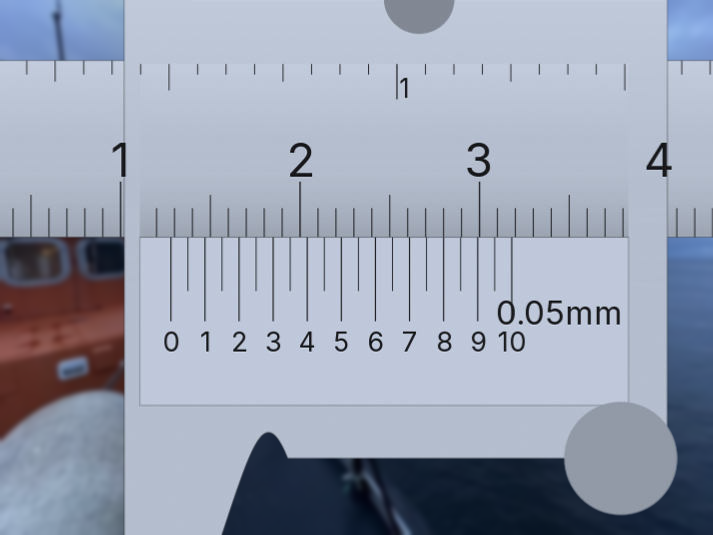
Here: 12.8 mm
